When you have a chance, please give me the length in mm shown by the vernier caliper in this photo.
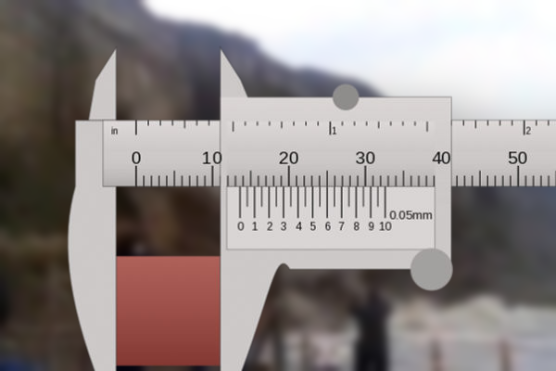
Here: 13.6 mm
